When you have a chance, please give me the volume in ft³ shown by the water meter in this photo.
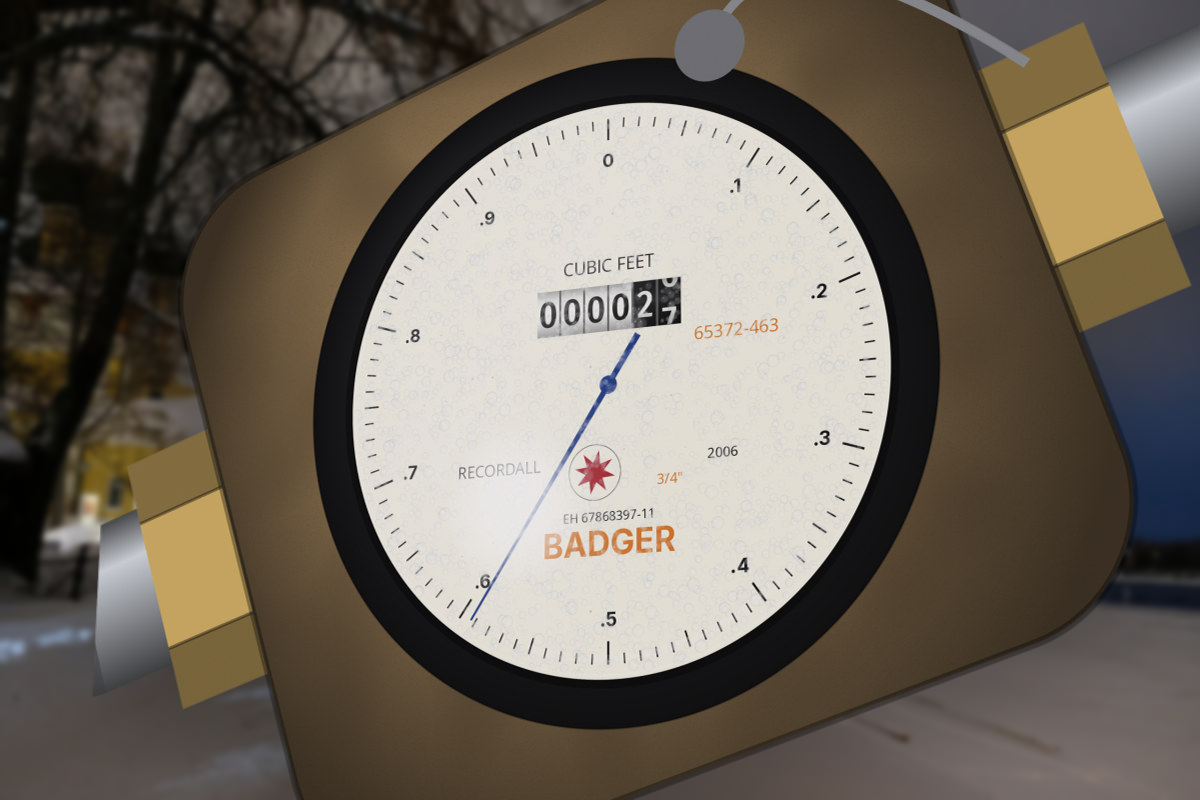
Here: 26.59 ft³
